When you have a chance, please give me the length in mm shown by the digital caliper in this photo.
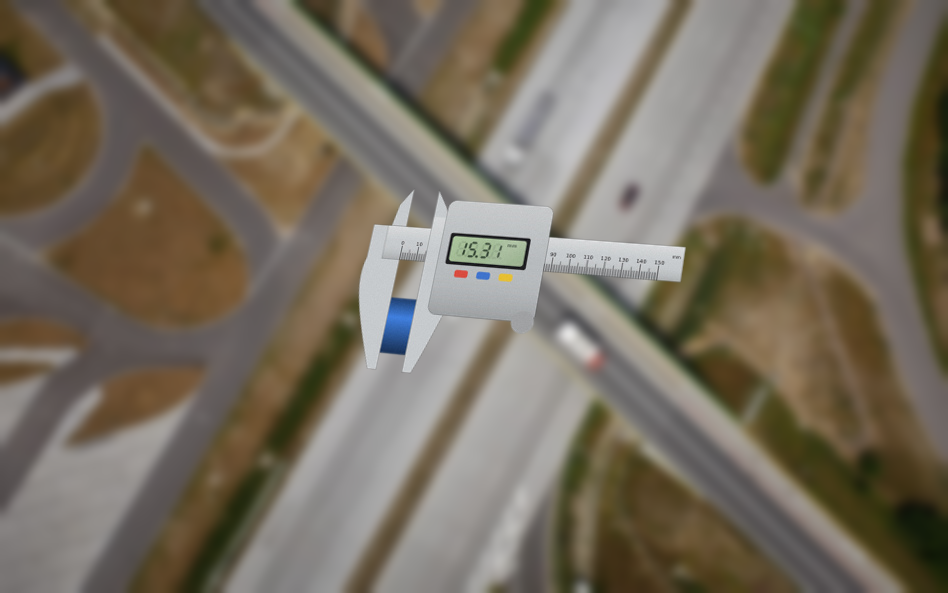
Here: 15.31 mm
